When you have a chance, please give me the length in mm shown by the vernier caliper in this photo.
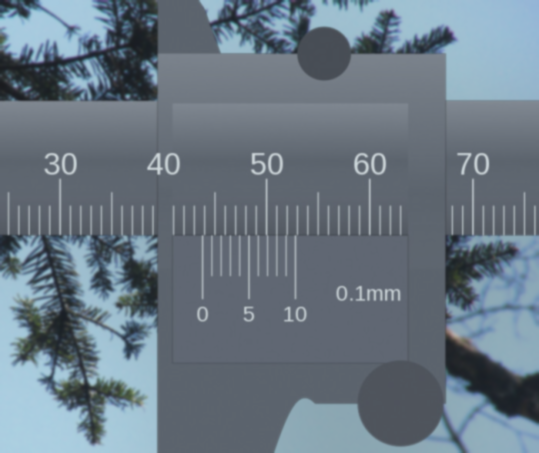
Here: 43.8 mm
